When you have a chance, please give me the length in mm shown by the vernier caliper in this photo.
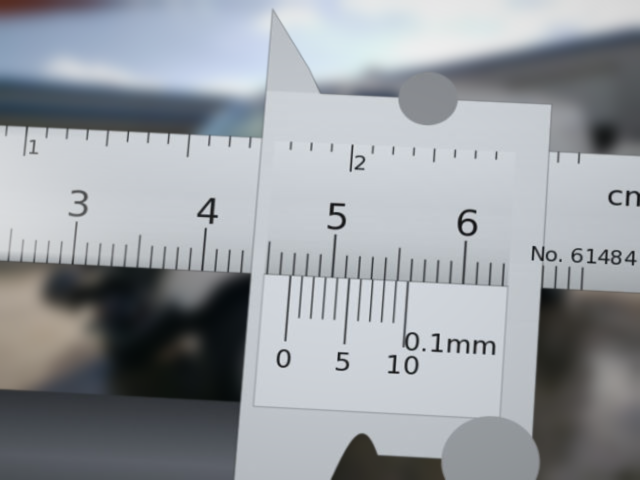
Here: 46.8 mm
